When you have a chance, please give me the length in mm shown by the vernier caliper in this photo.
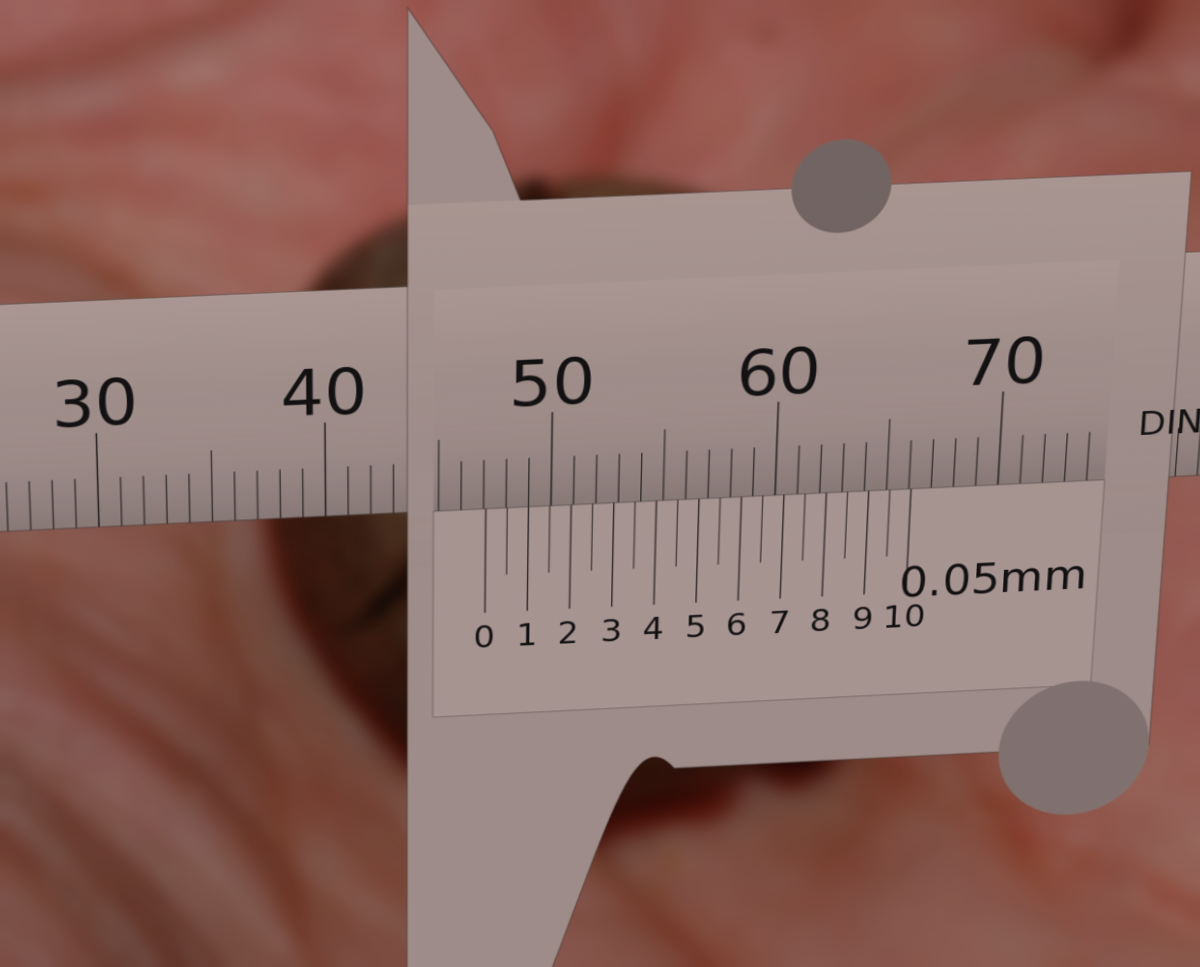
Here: 47.1 mm
